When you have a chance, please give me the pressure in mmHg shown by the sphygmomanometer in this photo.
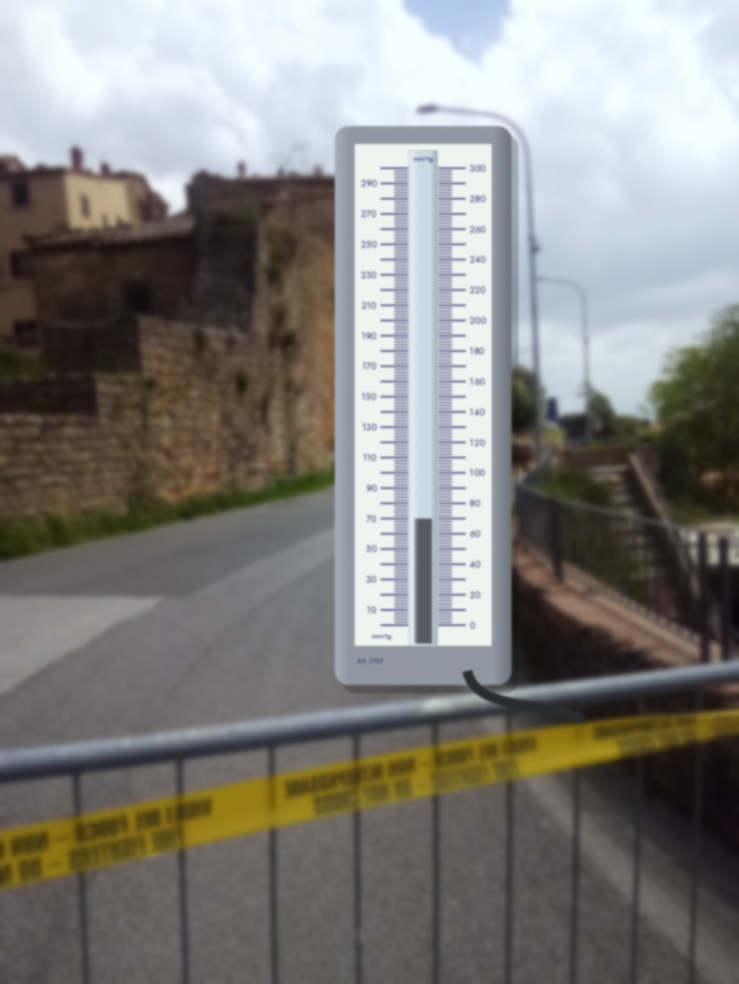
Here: 70 mmHg
